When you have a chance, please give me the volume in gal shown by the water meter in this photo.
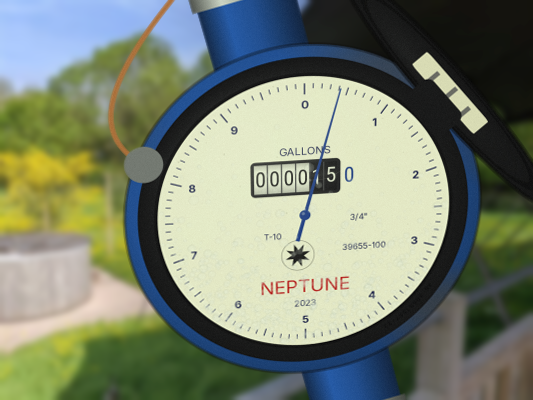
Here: 150.4 gal
